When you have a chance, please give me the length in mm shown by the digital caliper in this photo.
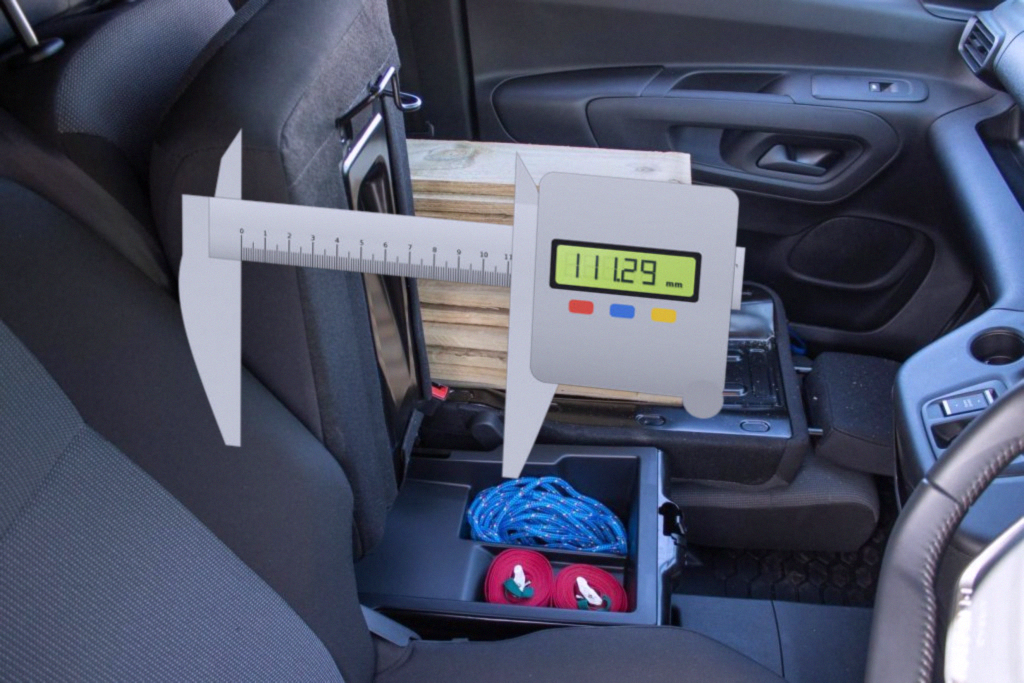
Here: 111.29 mm
